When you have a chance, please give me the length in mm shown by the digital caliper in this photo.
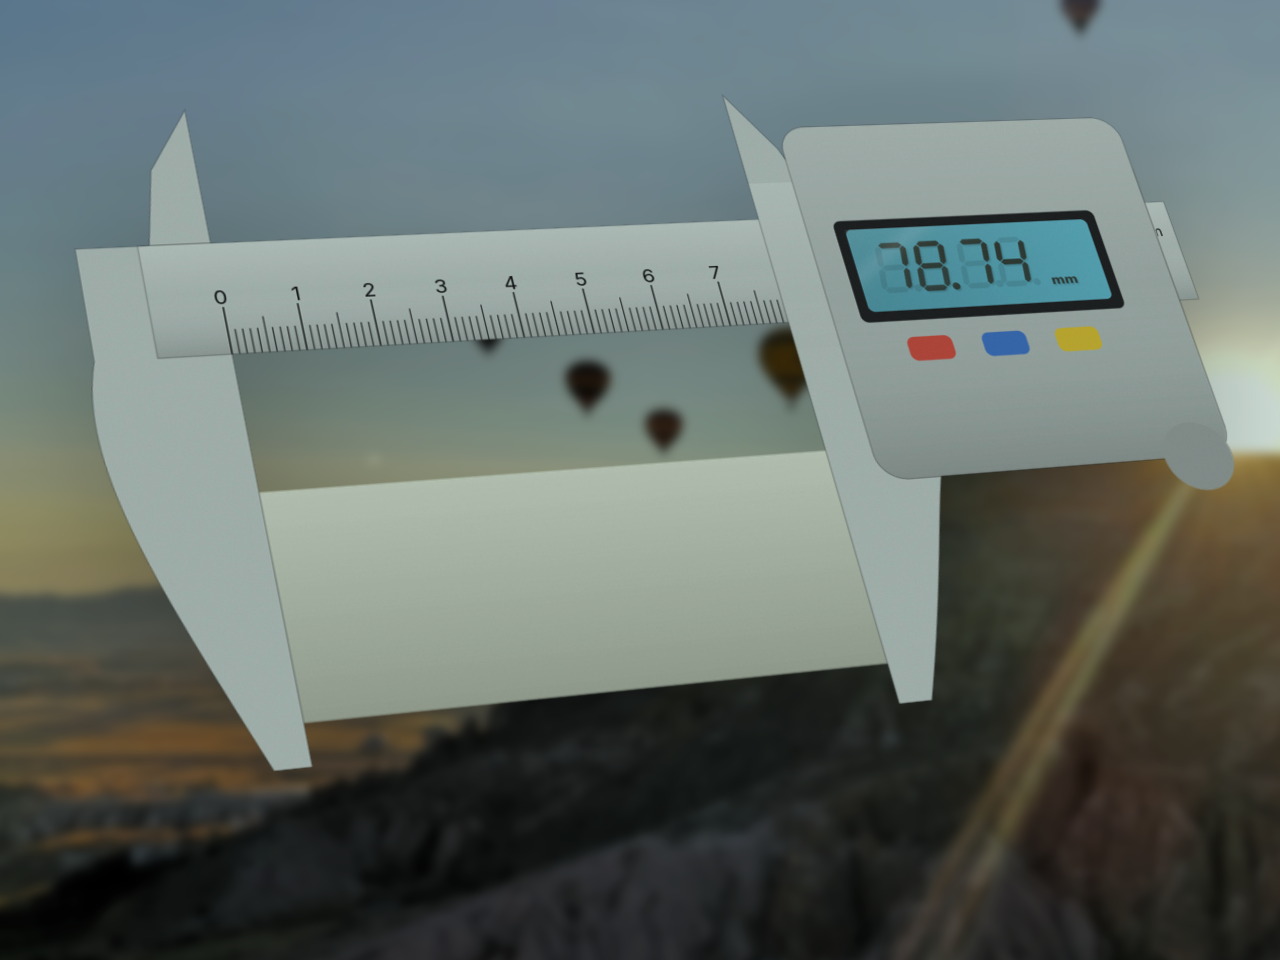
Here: 78.74 mm
